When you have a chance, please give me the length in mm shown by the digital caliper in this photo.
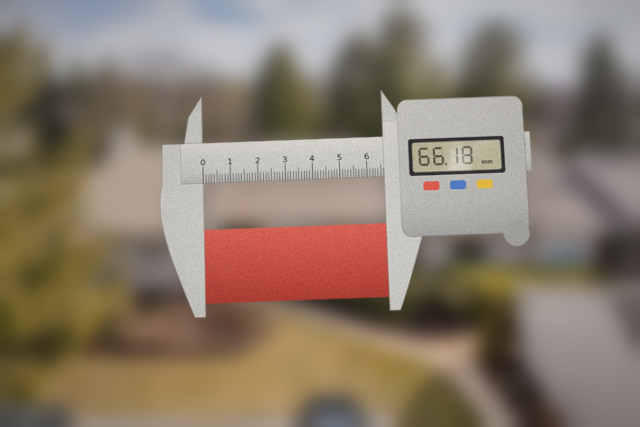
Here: 66.18 mm
